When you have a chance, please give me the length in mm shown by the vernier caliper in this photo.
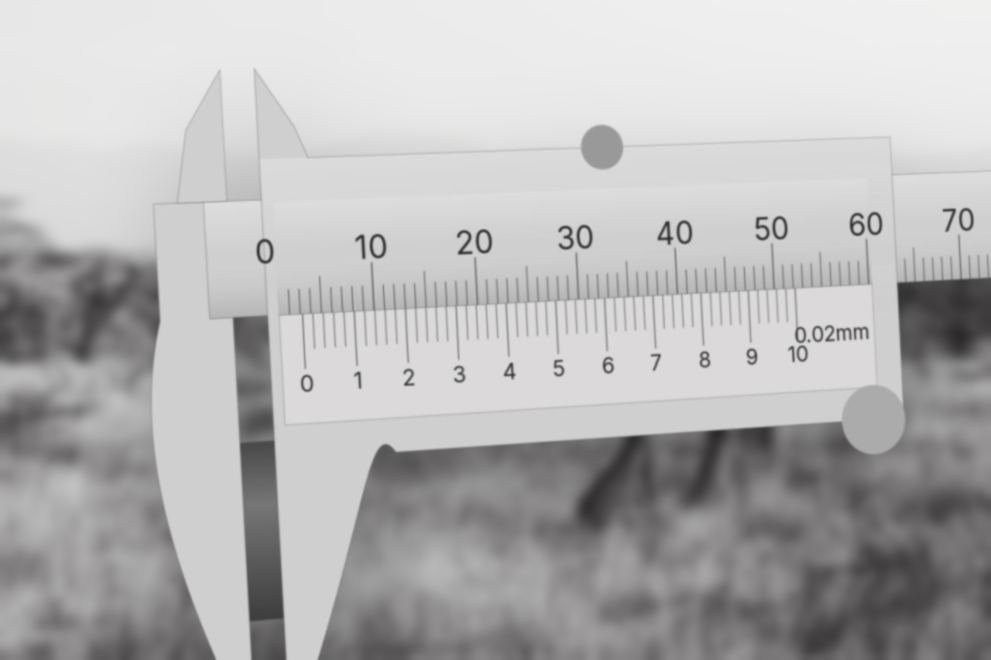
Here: 3.2 mm
